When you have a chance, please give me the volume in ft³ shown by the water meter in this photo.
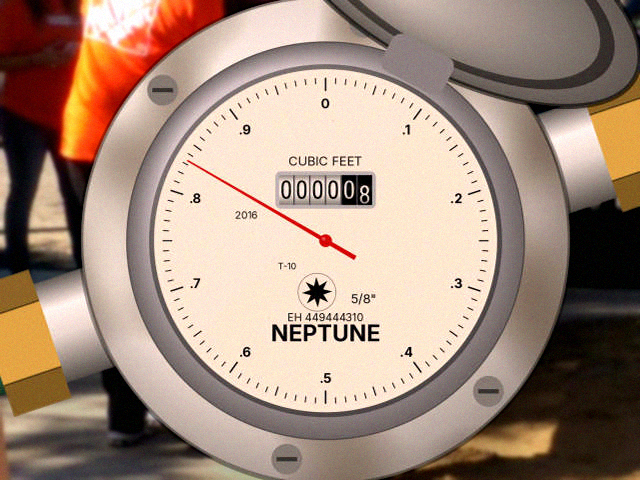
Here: 7.83 ft³
